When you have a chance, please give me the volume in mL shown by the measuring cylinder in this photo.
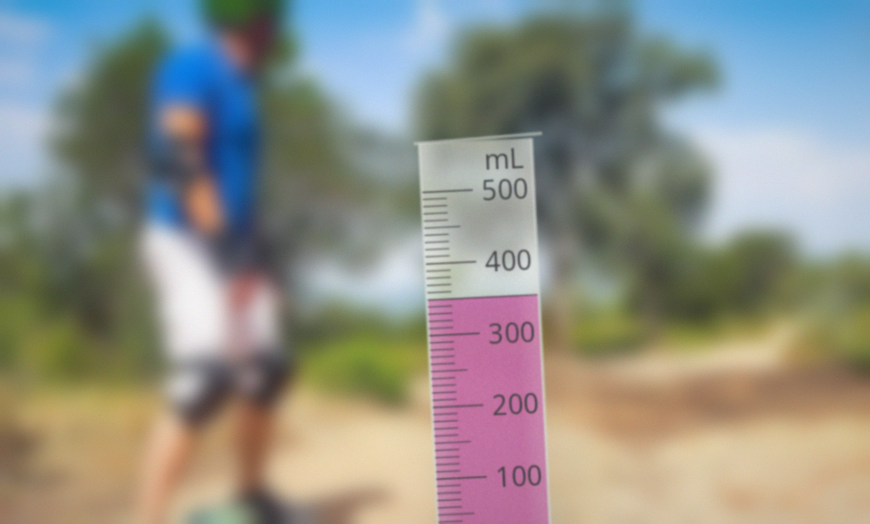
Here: 350 mL
